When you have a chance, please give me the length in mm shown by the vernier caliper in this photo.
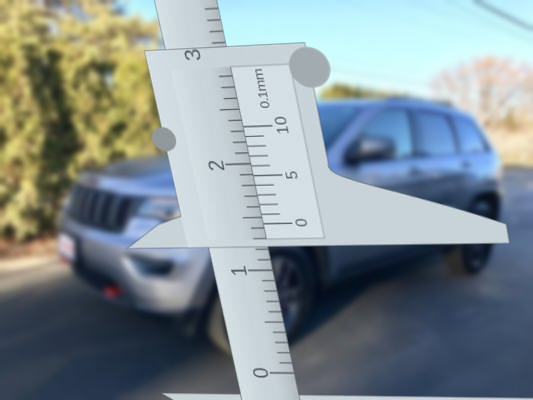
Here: 14.4 mm
